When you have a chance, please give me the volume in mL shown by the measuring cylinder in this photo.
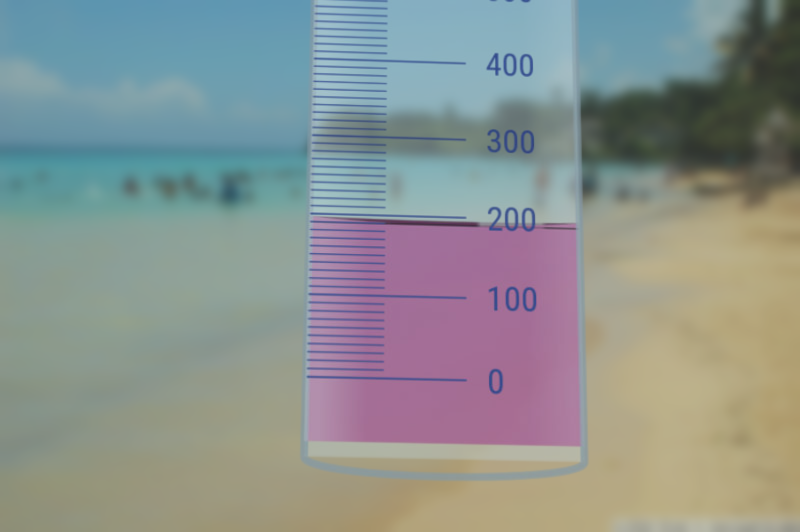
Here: 190 mL
